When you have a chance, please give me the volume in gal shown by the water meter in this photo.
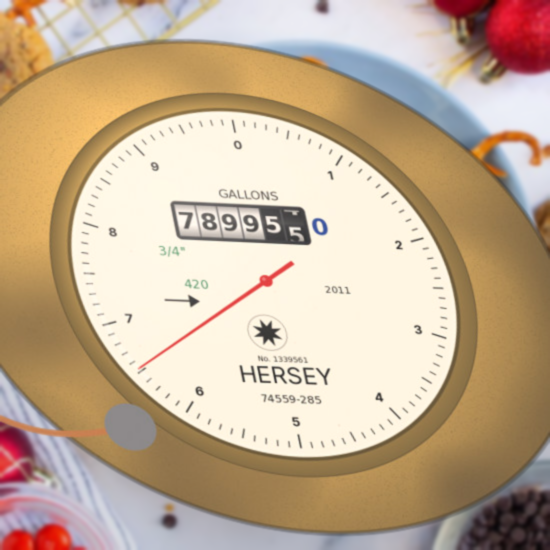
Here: 7899546.5 gal
